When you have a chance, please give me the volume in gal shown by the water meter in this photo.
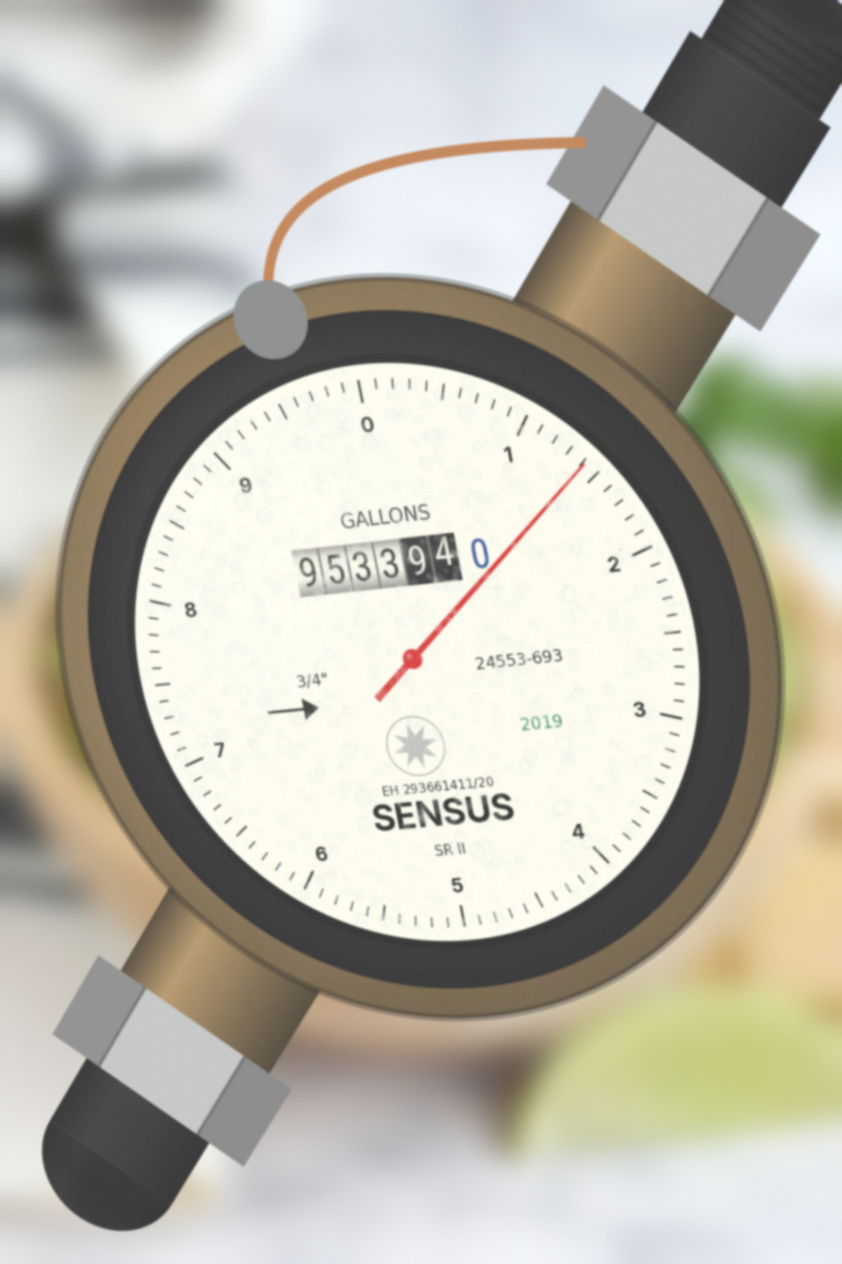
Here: 9533941.4 gal
